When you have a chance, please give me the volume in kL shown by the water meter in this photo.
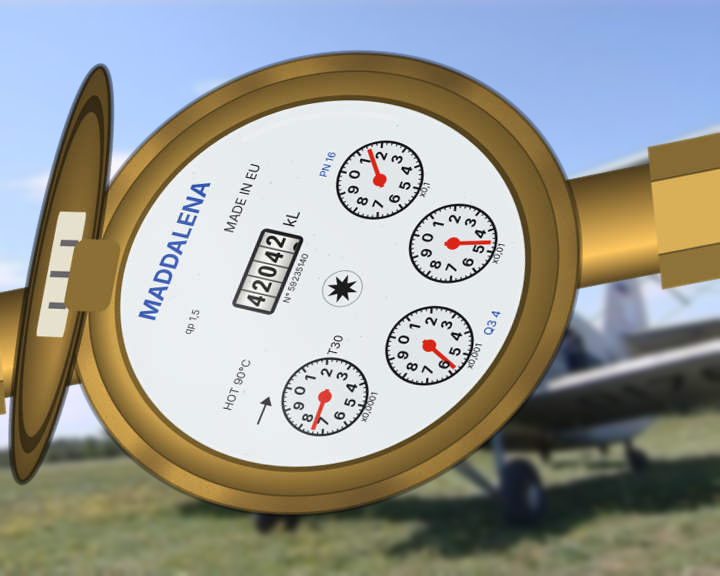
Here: 42042.1457 kL
